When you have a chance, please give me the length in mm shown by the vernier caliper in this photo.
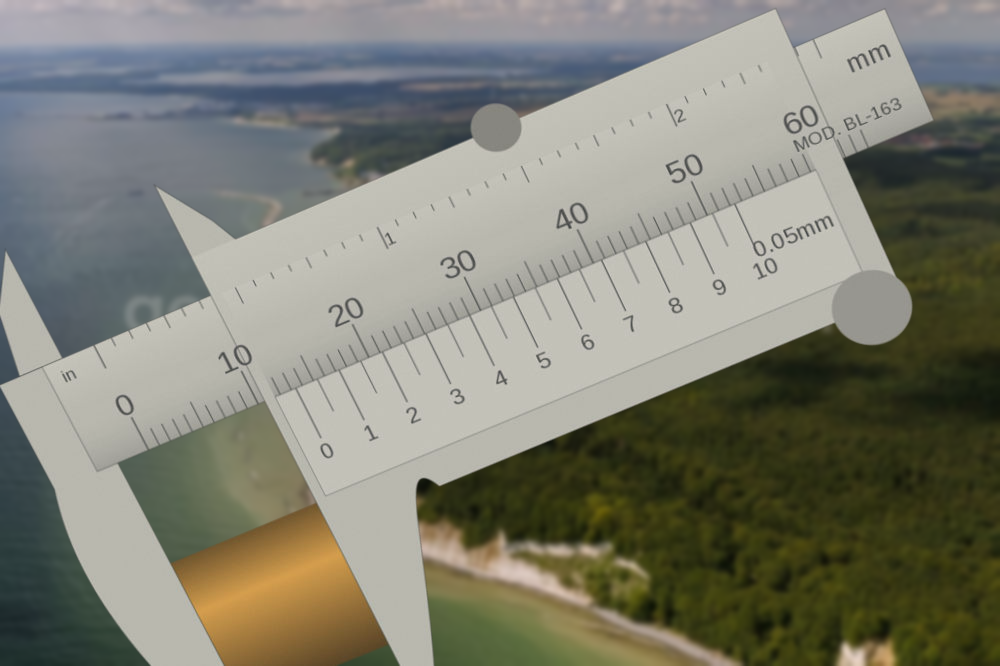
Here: 13.4 mm
